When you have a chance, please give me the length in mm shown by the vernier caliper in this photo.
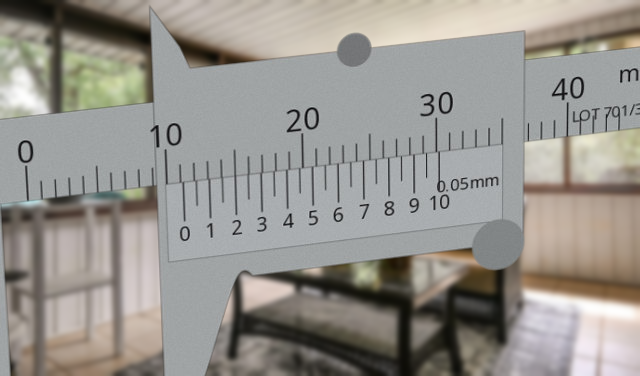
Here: 11.2 mm
